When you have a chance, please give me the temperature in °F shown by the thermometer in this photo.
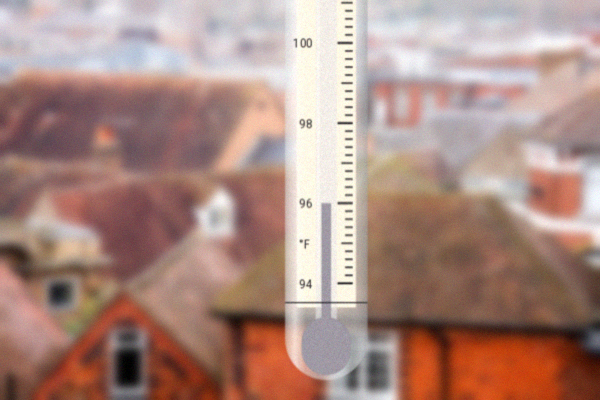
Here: 96 °F
